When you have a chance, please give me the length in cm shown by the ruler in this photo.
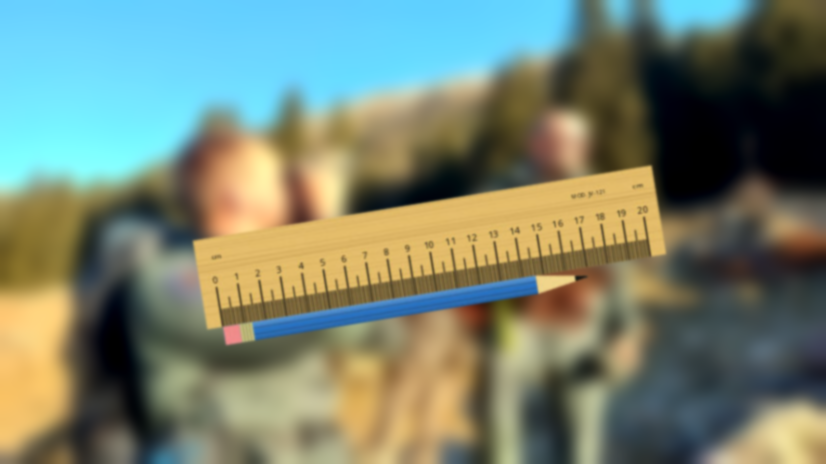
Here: 17 cm
